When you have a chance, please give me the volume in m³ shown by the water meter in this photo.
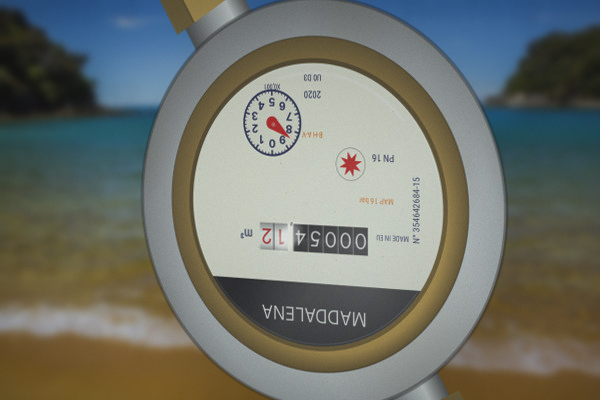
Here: 54.128 m³
